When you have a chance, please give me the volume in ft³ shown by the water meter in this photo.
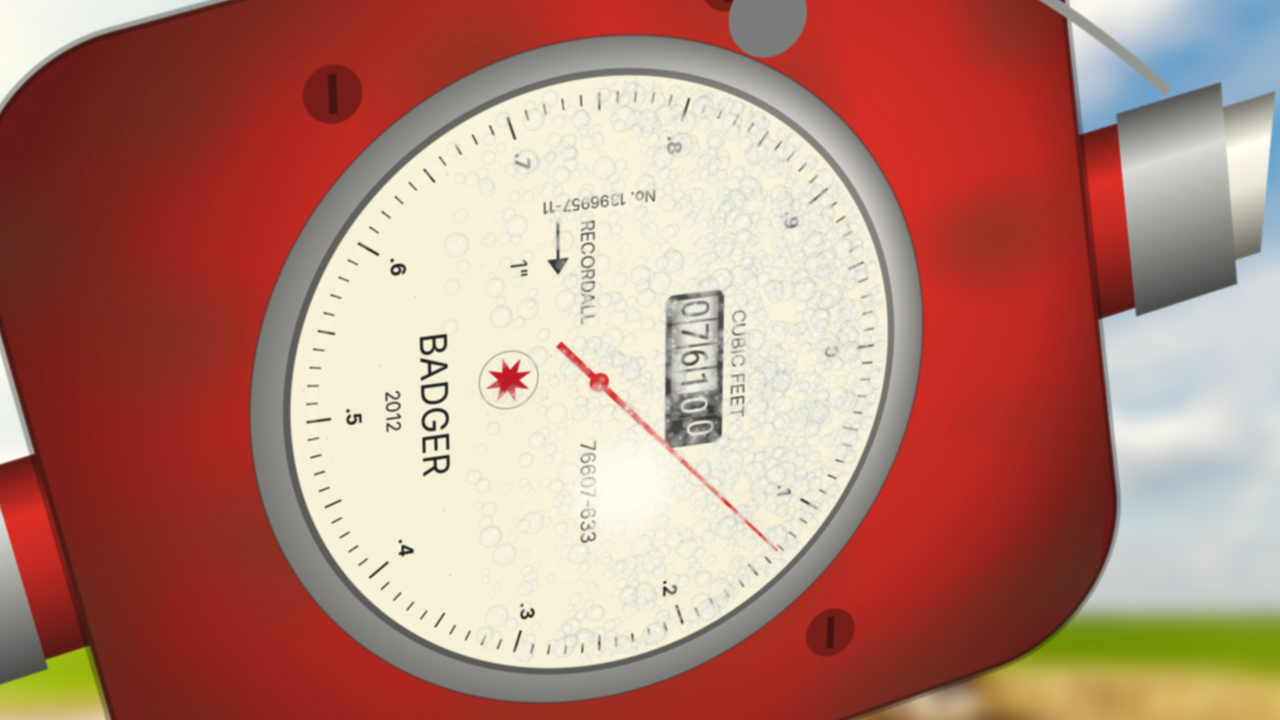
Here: 76100.13 ft³
